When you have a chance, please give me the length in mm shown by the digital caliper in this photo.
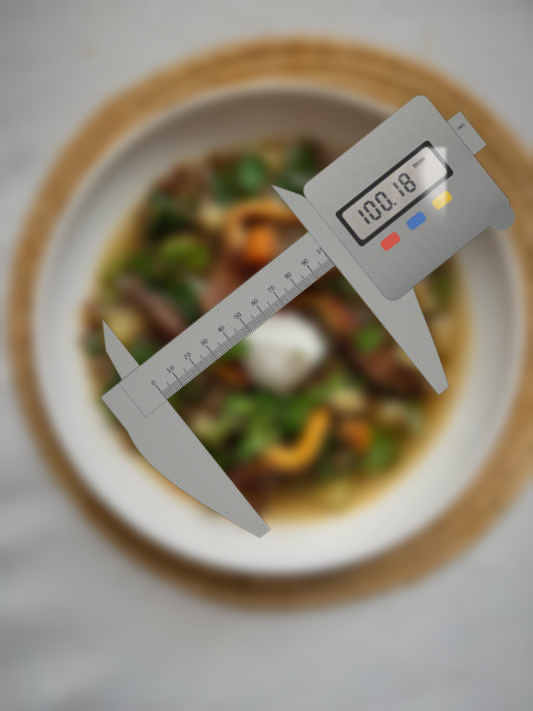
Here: 100.18 mm
